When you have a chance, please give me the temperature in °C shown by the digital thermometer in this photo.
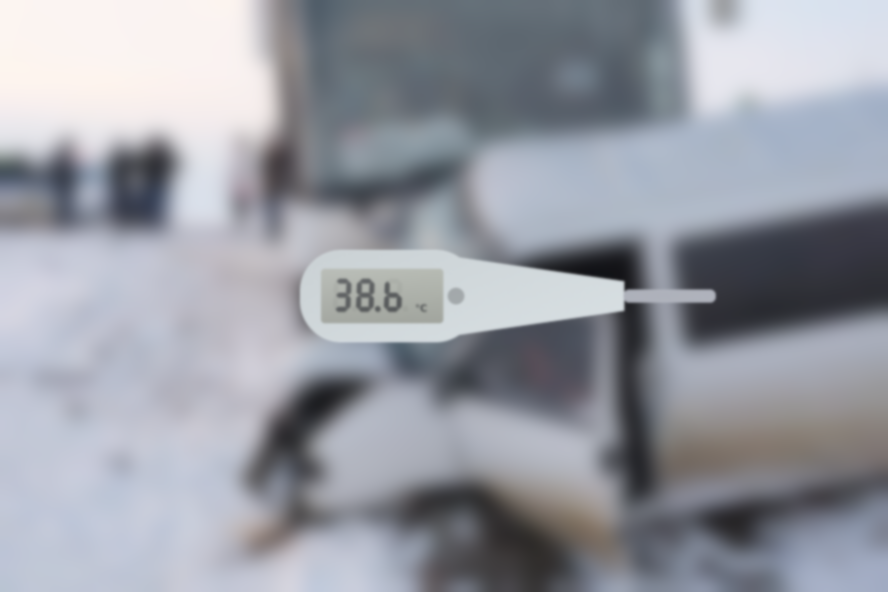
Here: 38.6 °C
